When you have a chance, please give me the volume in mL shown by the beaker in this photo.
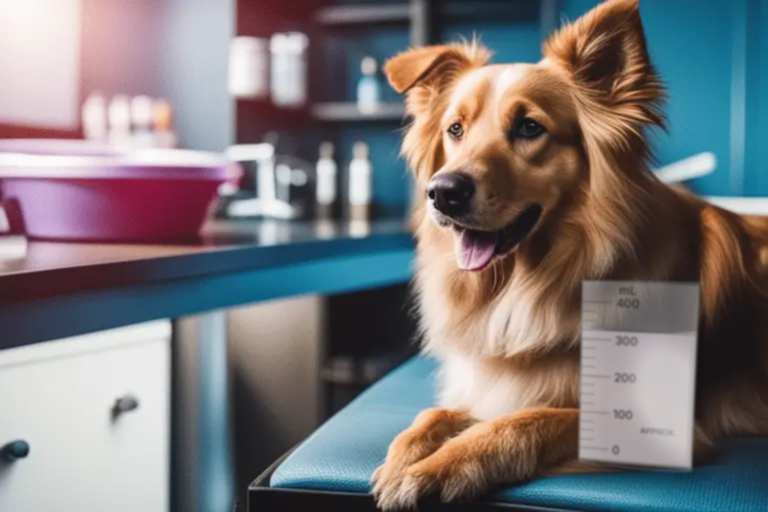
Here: 325 mL
